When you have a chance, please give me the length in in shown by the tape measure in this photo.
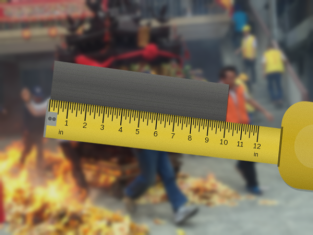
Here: 10 in
